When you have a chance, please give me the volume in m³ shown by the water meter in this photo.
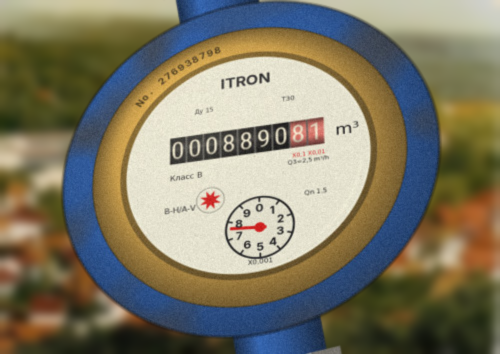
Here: 8890.817 m³
